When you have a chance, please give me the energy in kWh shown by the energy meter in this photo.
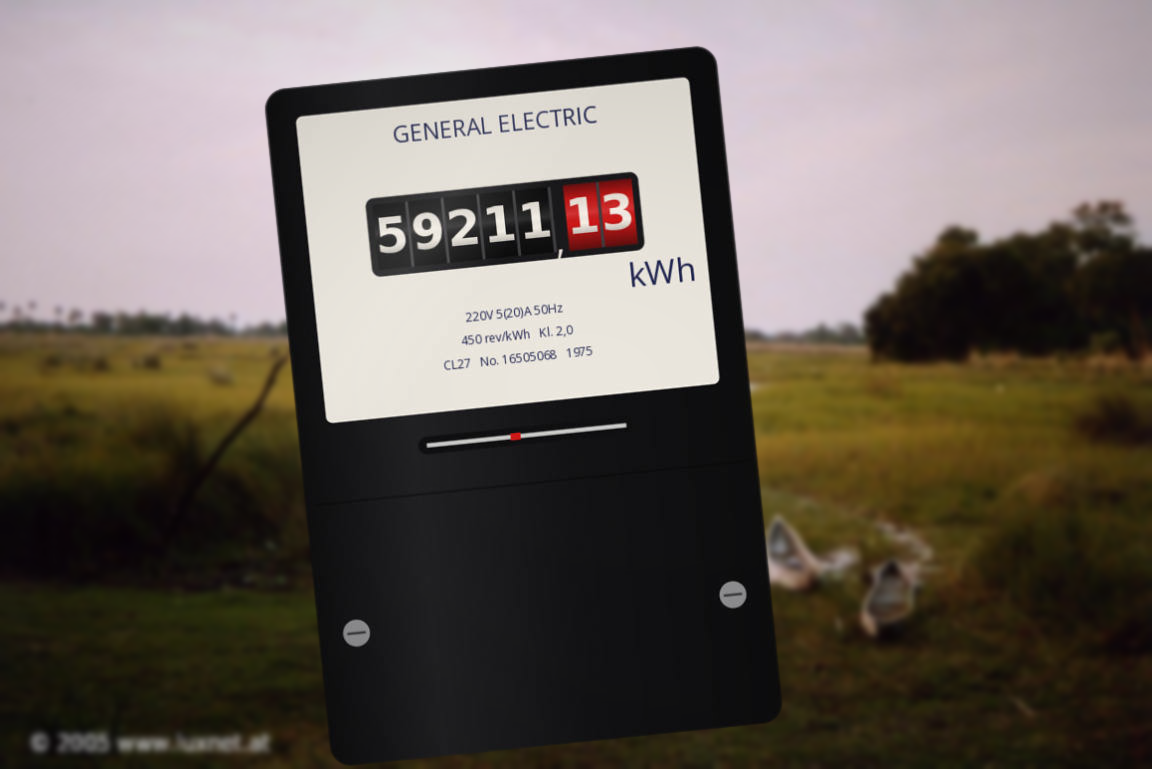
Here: 59211.13 kWh
